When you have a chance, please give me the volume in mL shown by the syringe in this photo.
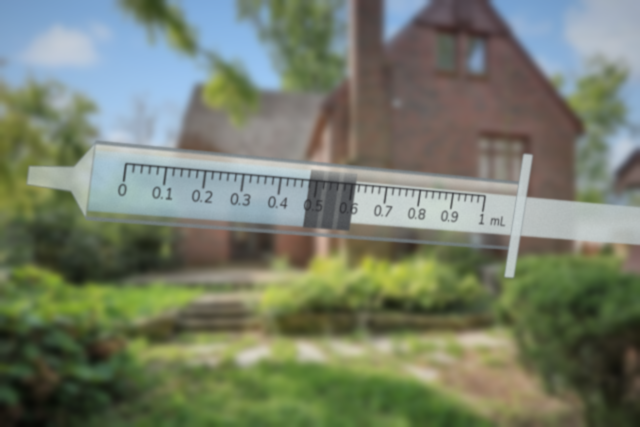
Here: 0.48 mL
